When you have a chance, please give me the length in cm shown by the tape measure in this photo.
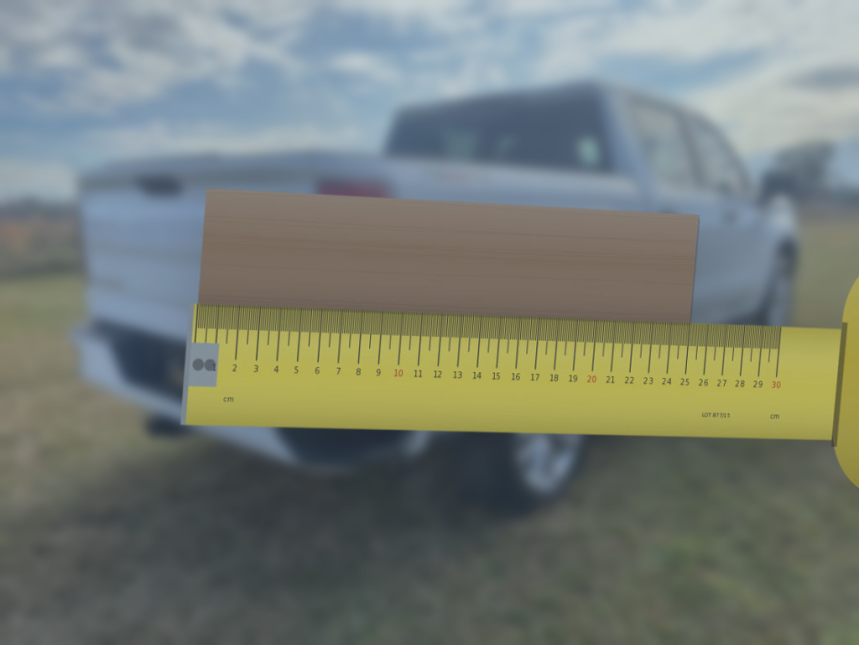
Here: 25 cm
